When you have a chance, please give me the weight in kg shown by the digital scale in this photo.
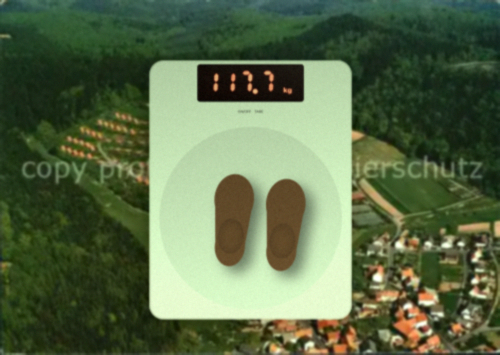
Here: 117.7 kg
